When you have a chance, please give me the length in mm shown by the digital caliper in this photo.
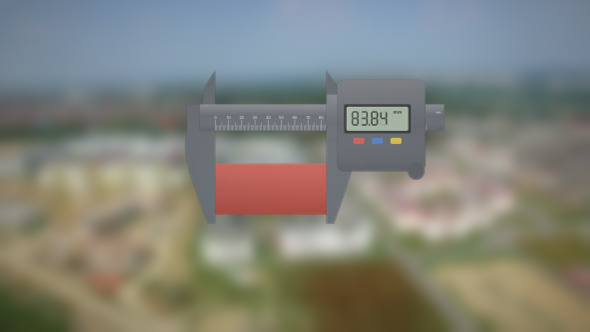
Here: 83.84 mm
